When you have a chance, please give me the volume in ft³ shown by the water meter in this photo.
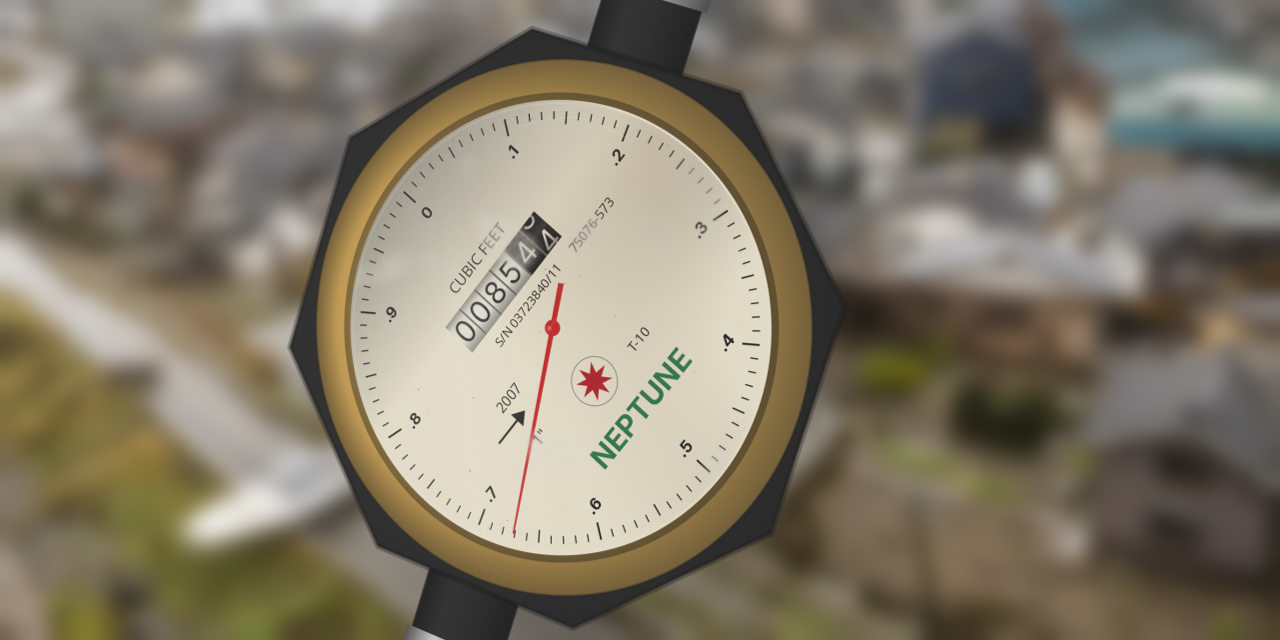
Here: 8543.67 ft³
